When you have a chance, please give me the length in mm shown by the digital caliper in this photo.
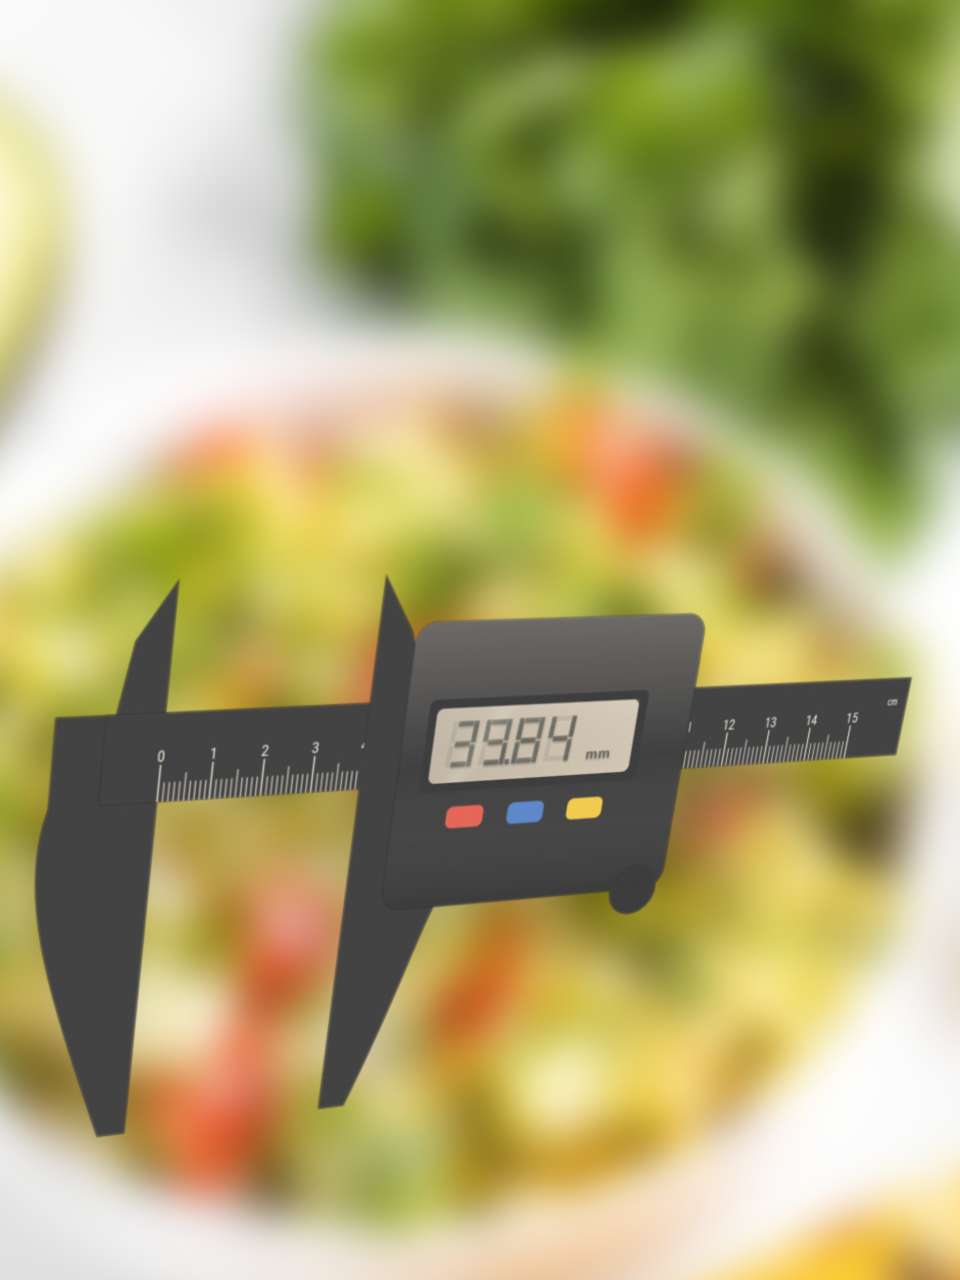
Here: 39.84 mm
